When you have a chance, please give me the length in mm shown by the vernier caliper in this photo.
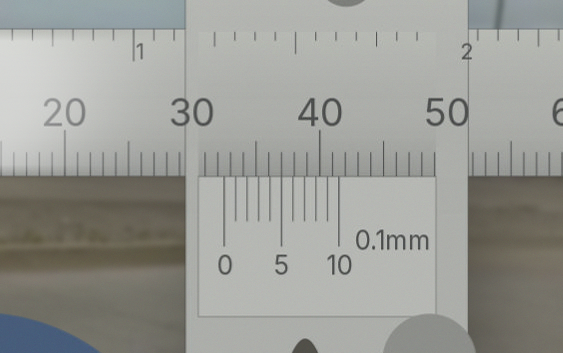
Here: 32.5 mm
